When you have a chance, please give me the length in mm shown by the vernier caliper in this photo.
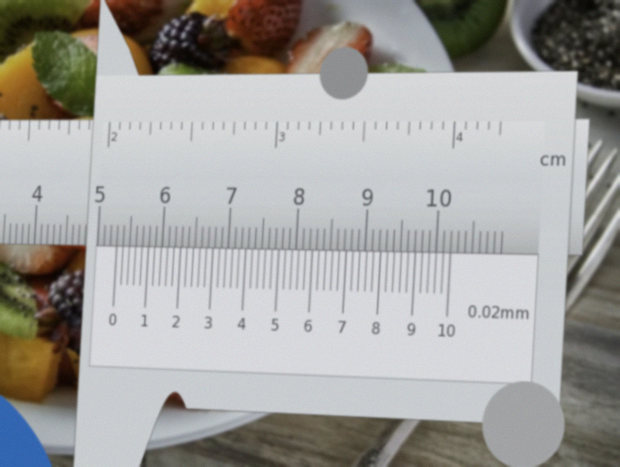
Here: 53.0 mm
